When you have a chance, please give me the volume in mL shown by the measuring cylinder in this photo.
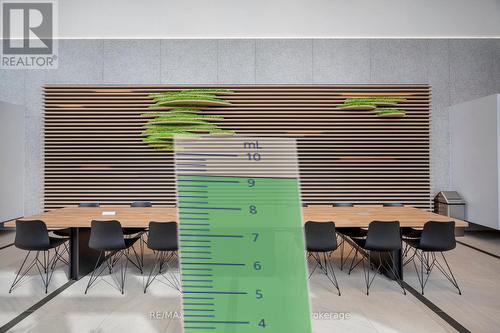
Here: 9.2 mL
